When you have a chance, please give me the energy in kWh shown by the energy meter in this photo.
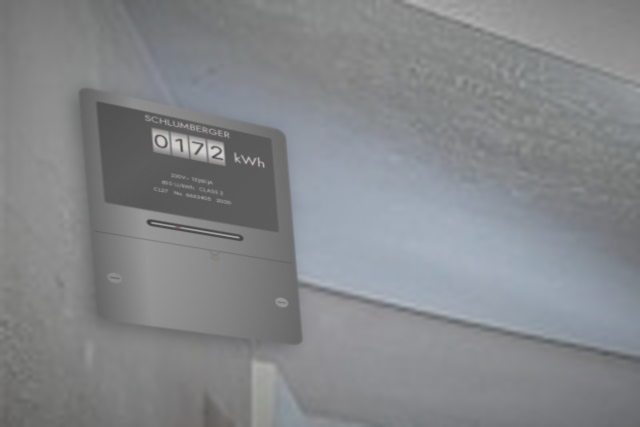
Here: 172 kWh
